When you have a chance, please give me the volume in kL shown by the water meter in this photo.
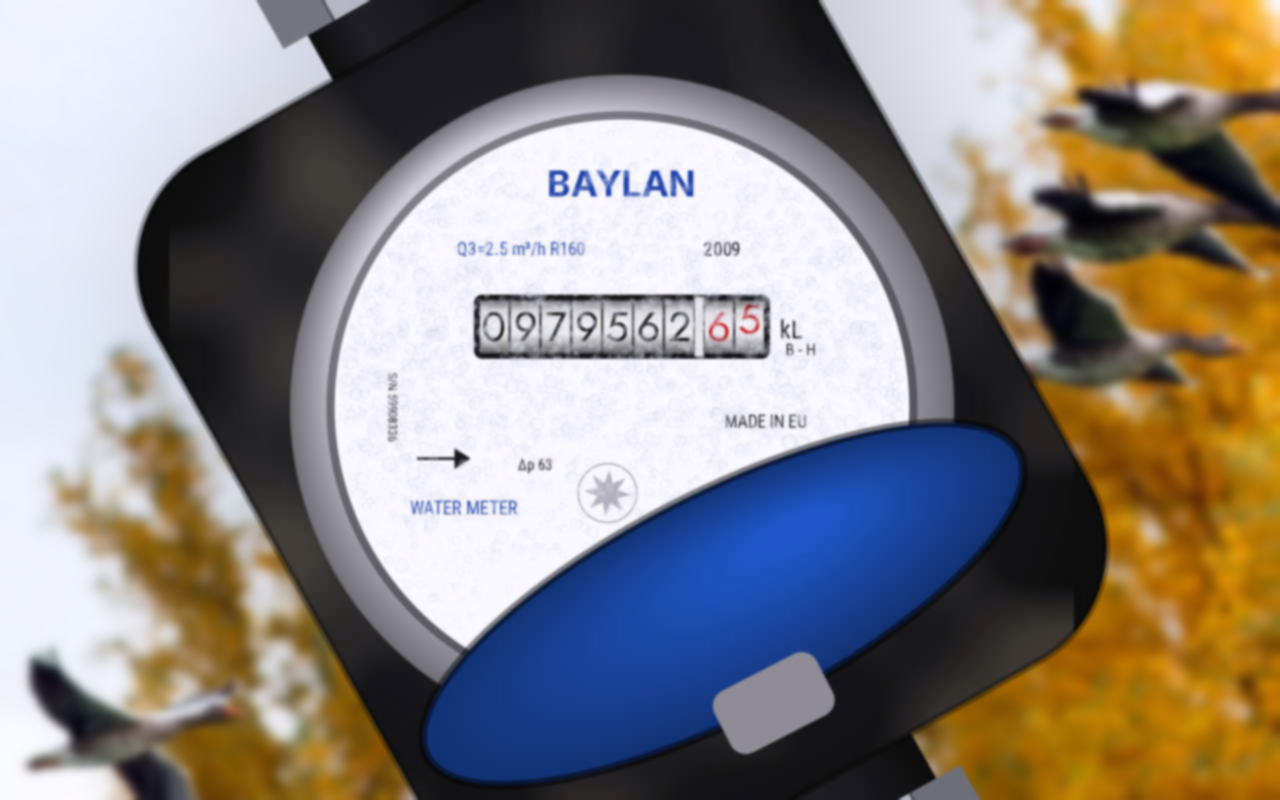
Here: 979562.65 kL
